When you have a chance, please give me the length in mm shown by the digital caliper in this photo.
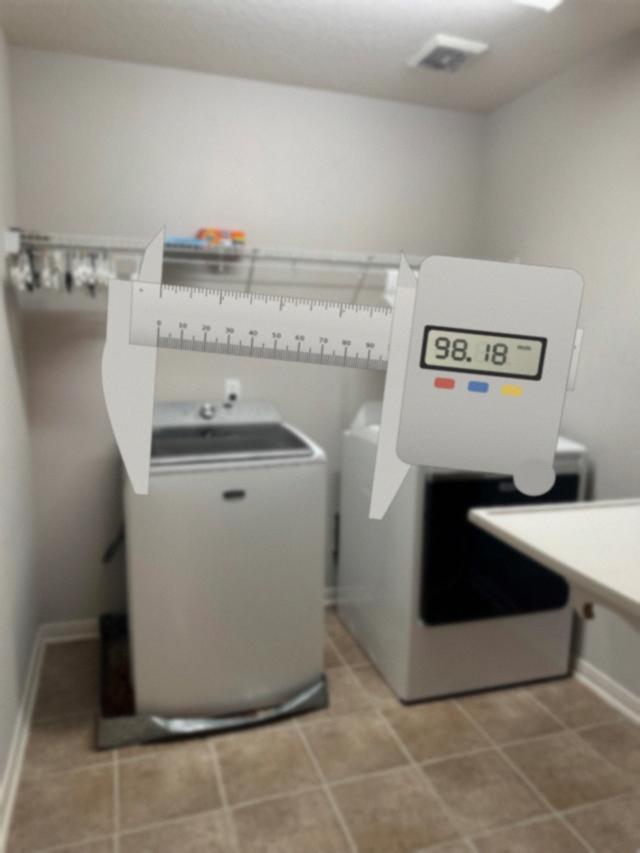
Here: 98.18 mm
